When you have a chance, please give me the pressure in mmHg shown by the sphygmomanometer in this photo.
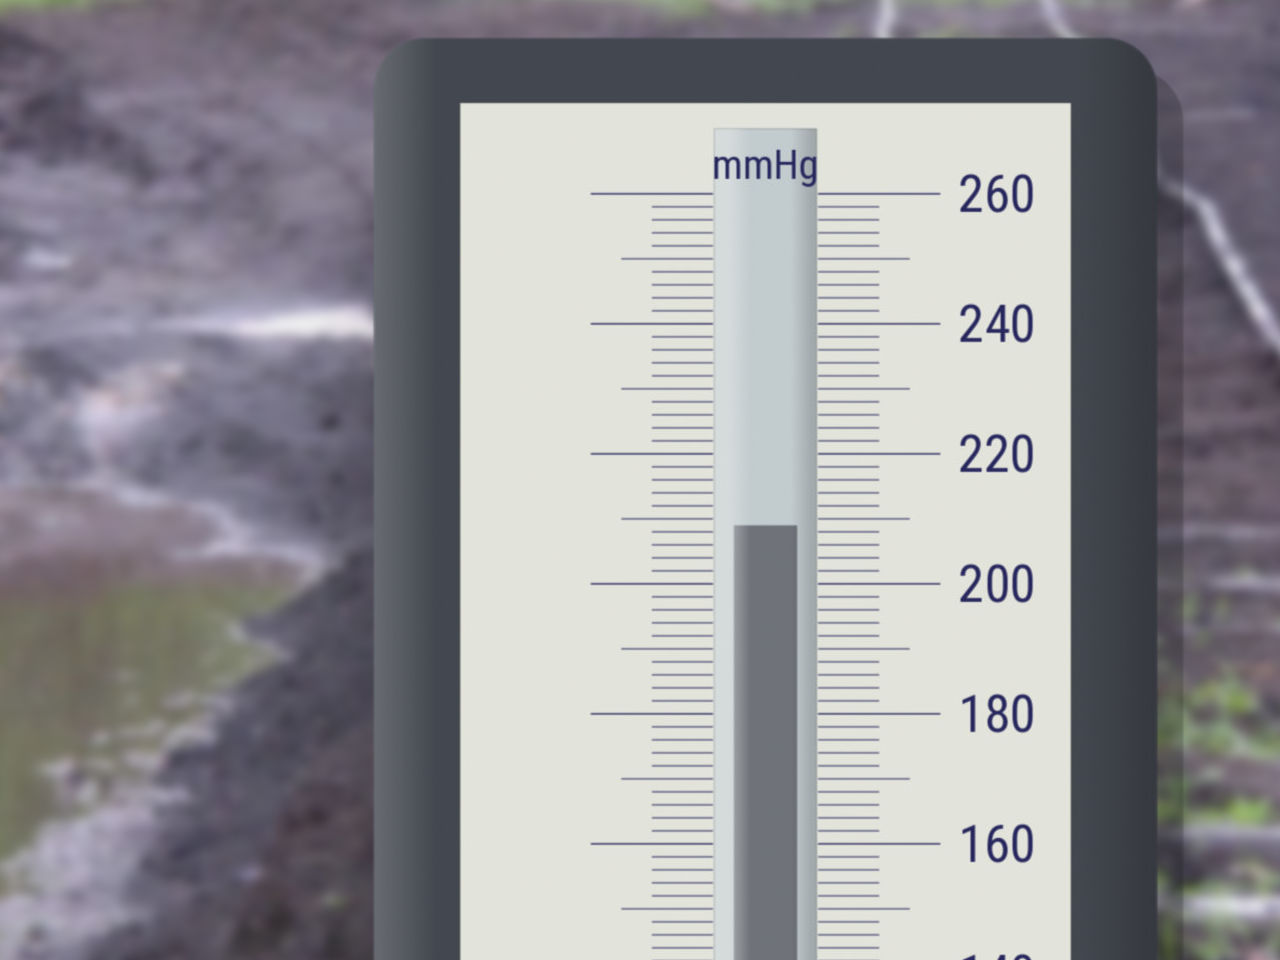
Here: 209 mmHg
